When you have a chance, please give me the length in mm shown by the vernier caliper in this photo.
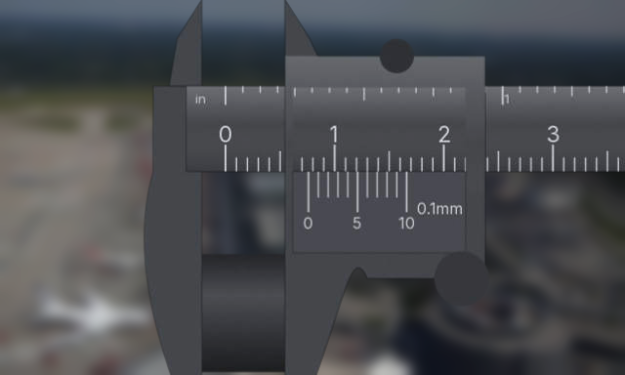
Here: 7.6 mm
